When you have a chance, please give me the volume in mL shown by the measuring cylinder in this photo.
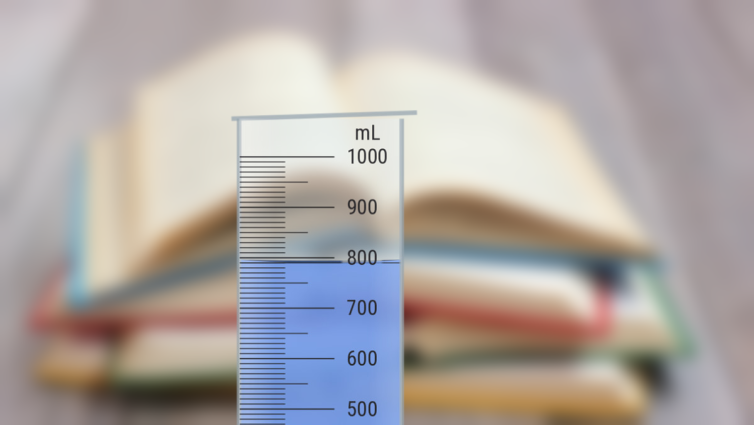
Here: 790 mL
